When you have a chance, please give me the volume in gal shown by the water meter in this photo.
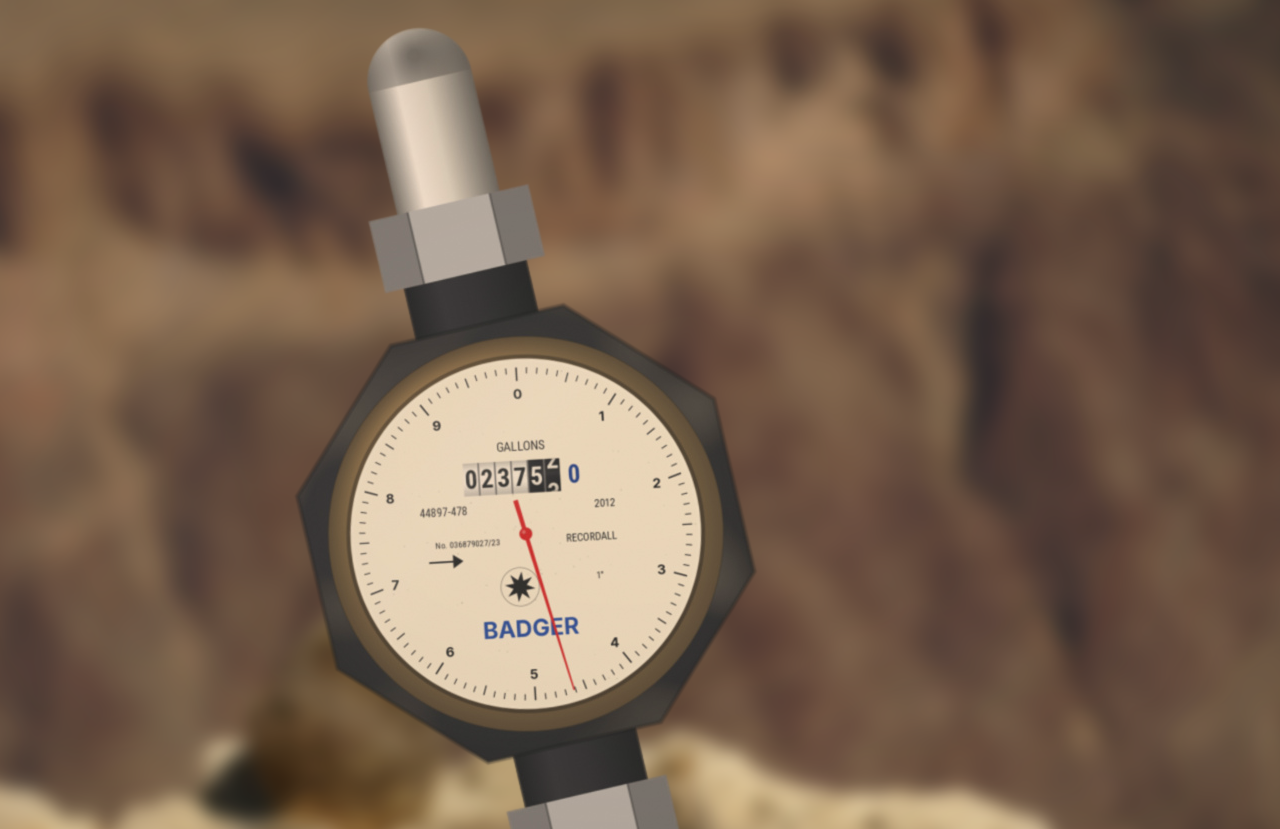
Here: 237524.6 gal
